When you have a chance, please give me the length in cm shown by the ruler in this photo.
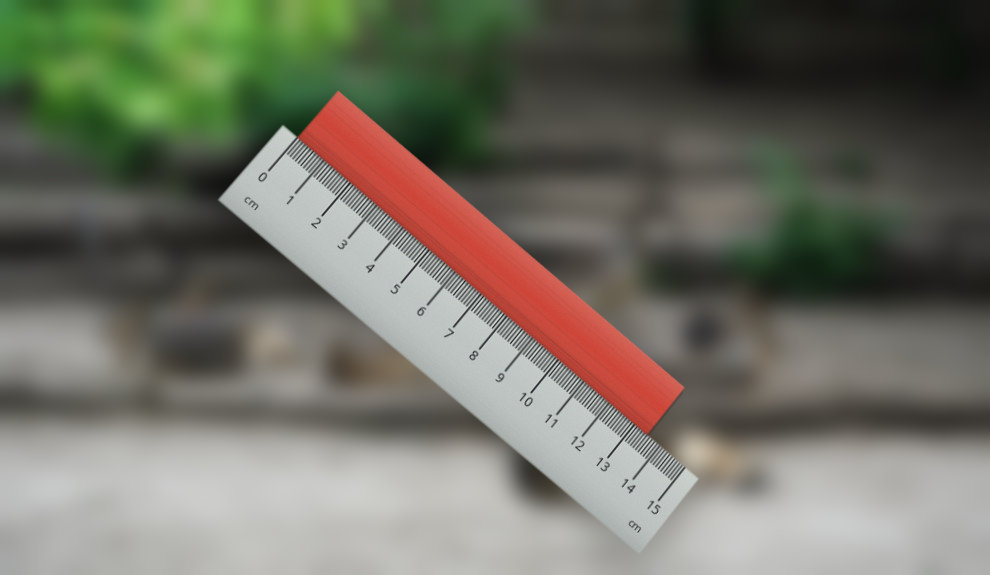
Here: 13.5 cm
